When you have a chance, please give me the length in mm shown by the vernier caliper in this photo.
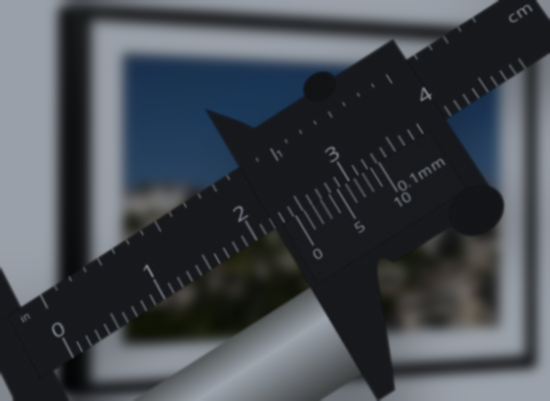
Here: 24.2 mm
